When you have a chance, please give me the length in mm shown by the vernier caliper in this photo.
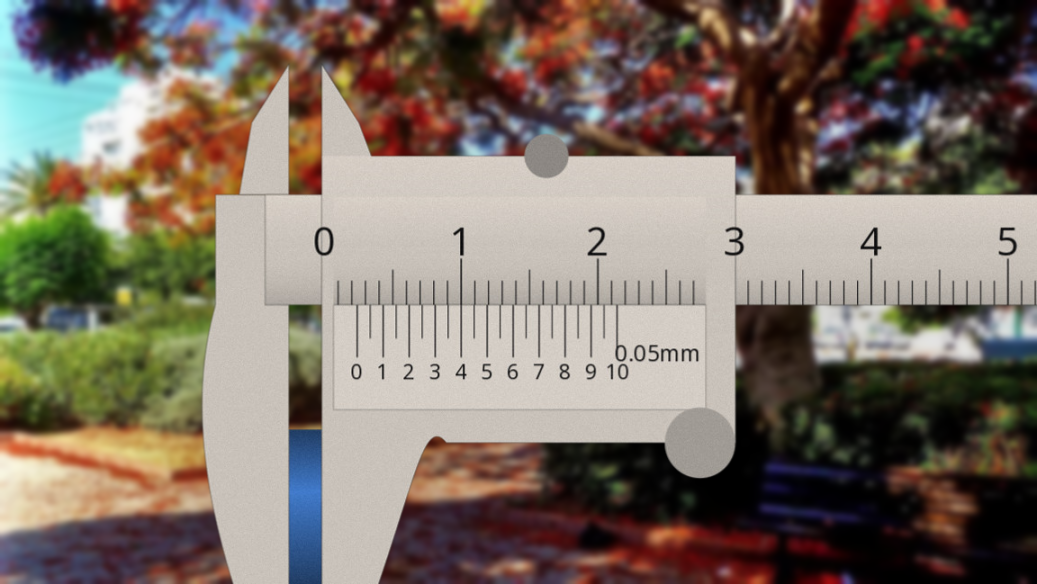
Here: 2.4 mm
